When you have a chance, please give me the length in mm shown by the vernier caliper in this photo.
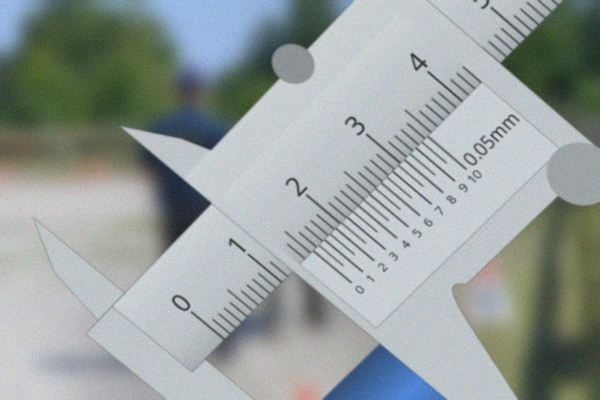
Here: 15.4 mm
